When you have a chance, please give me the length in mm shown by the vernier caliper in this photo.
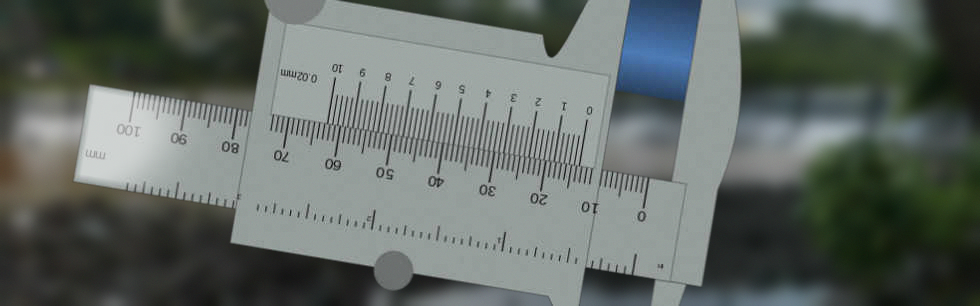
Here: 13.5 mm
